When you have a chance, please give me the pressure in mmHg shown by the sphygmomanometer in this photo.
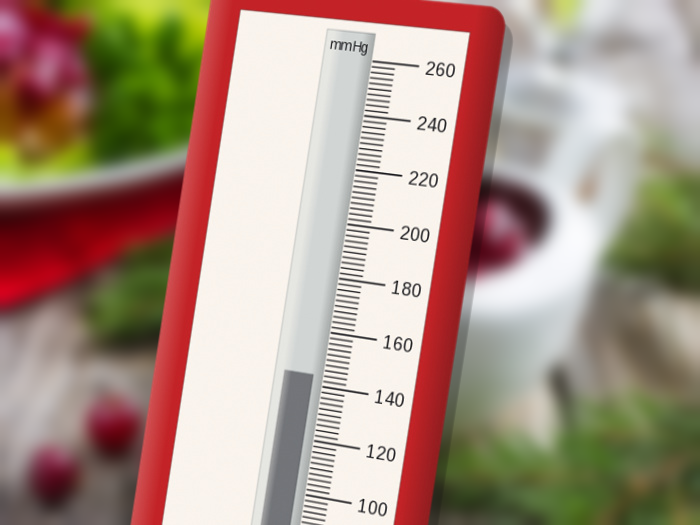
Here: 144 mmHg
